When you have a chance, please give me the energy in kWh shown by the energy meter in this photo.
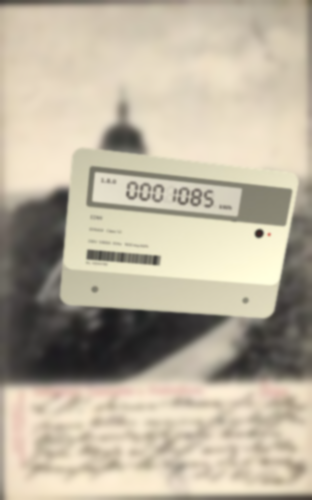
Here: 1085 kWh
